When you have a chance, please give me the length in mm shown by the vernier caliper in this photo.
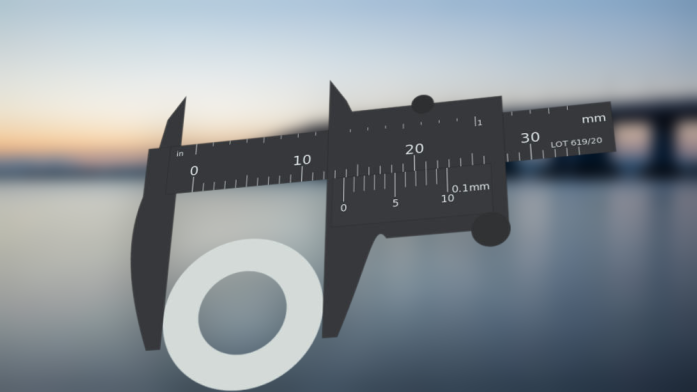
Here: 13.8 mm
